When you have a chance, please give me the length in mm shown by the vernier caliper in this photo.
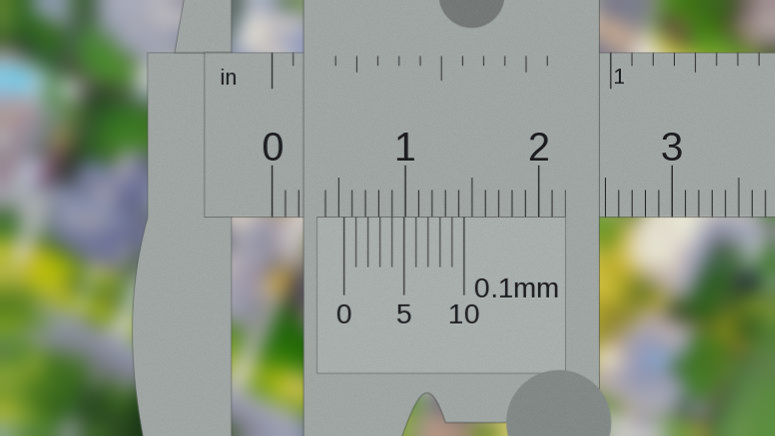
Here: 5.4 mm
